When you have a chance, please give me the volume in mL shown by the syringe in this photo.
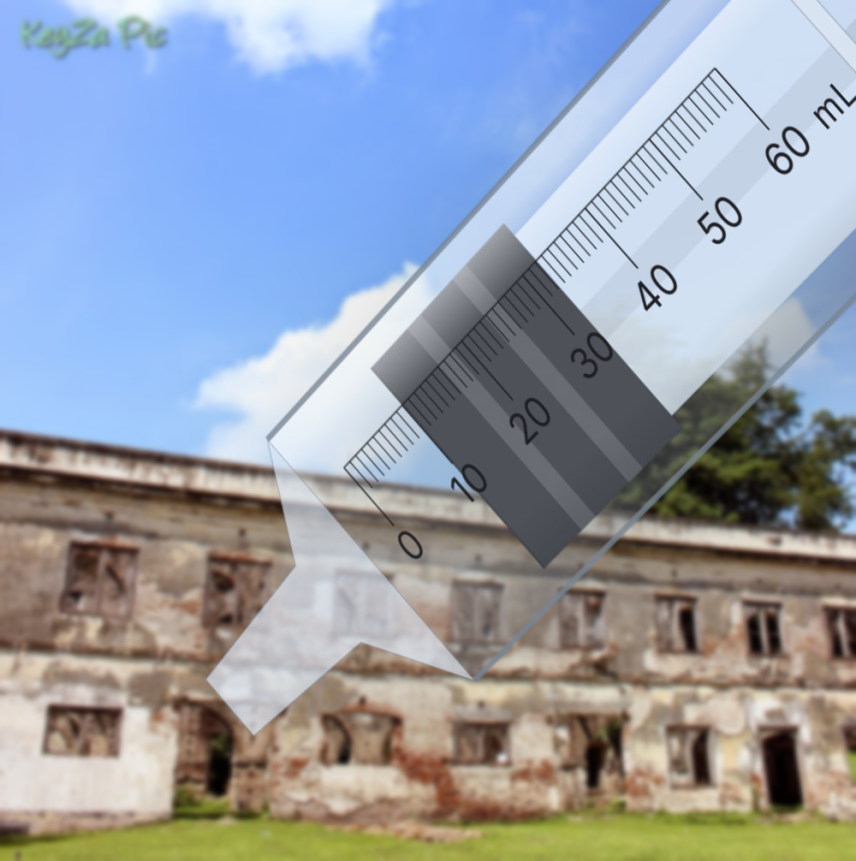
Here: 10 mL
